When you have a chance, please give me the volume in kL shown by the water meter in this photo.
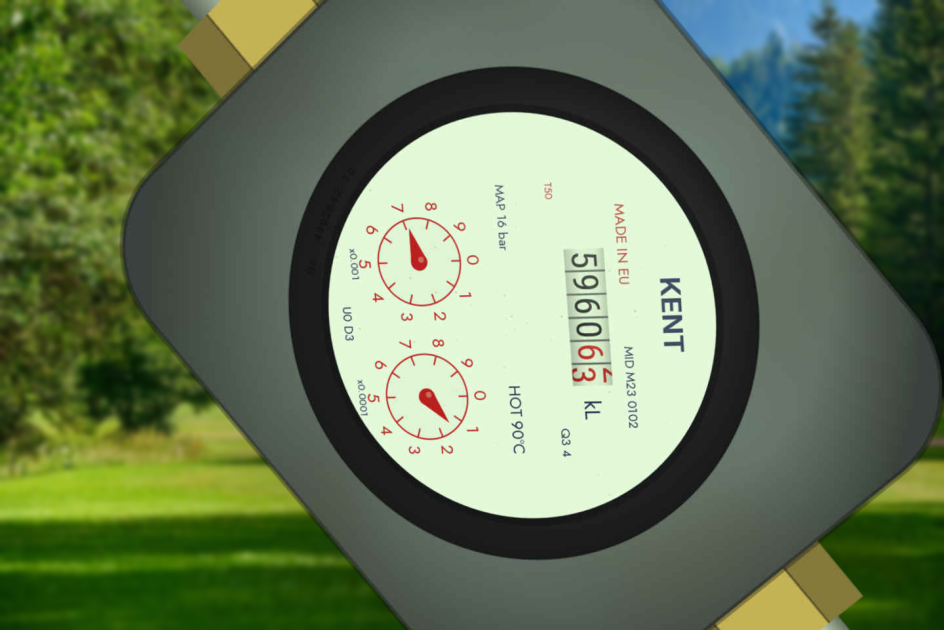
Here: 5960.6271 kL
